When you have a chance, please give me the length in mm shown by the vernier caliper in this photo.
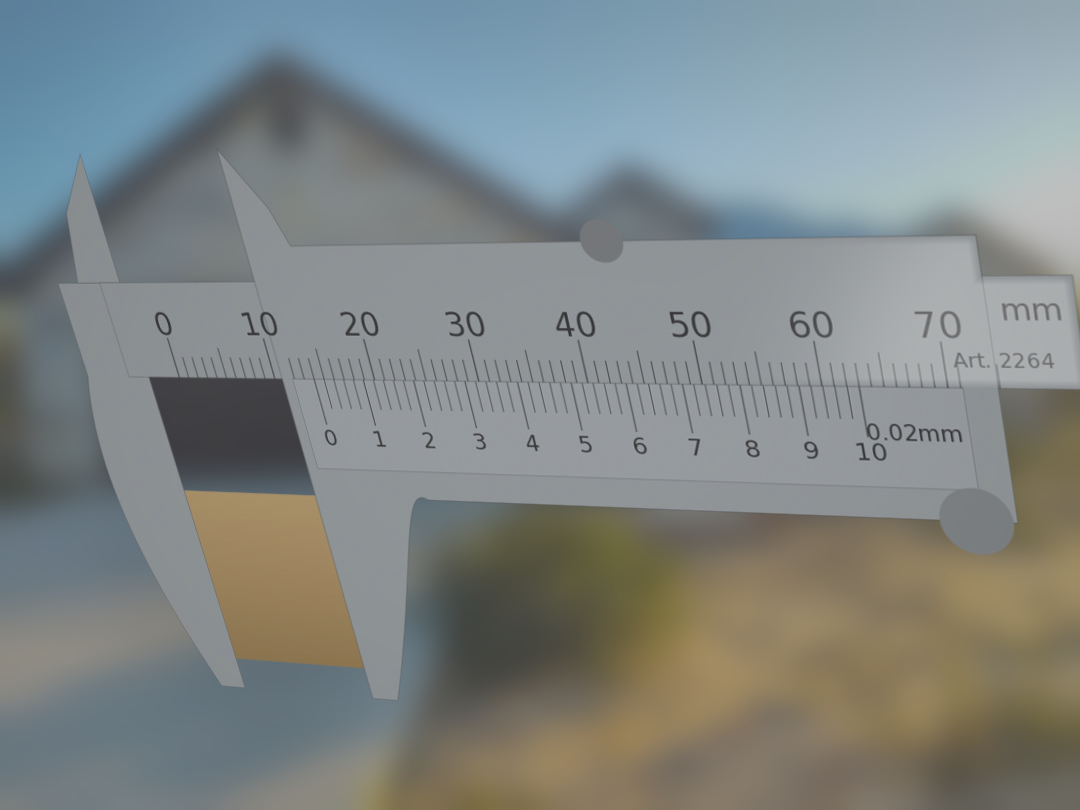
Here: 14.0 mm
